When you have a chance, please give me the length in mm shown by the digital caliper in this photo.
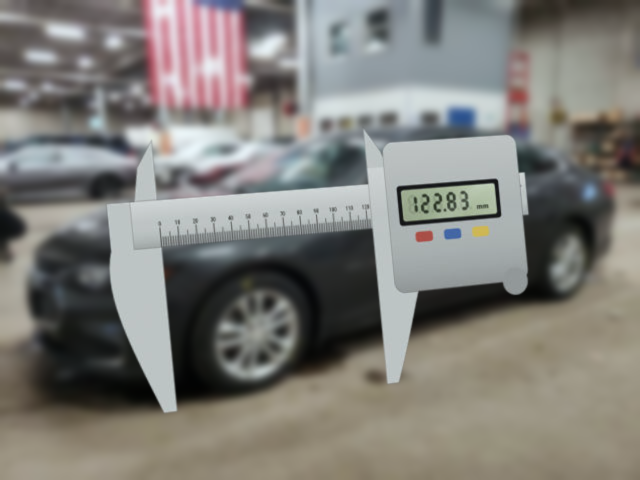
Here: 122.83 mm
